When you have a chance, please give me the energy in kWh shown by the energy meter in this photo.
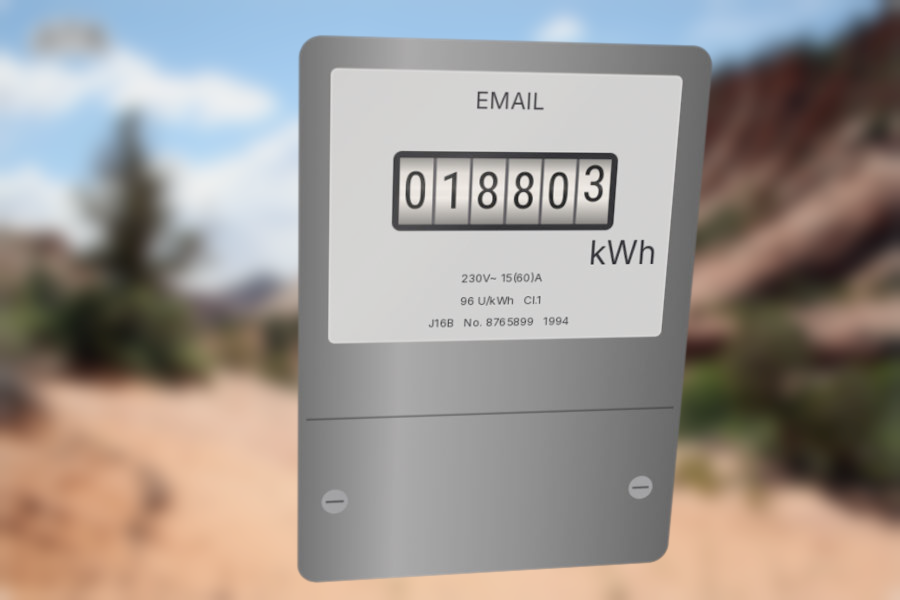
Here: 18803 kWh
